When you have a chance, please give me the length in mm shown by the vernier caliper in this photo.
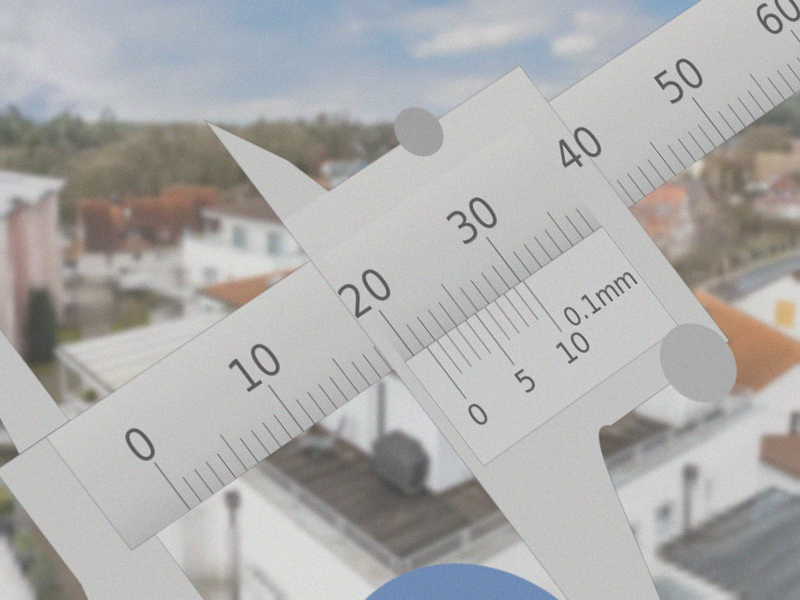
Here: 21.2 mm
